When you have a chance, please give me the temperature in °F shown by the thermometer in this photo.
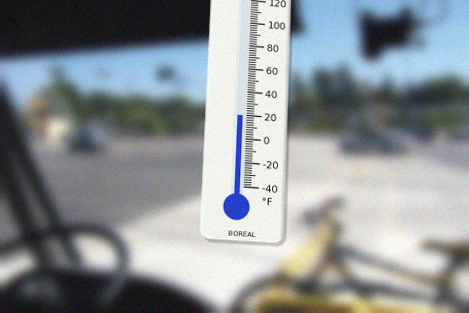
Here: 20 °F
